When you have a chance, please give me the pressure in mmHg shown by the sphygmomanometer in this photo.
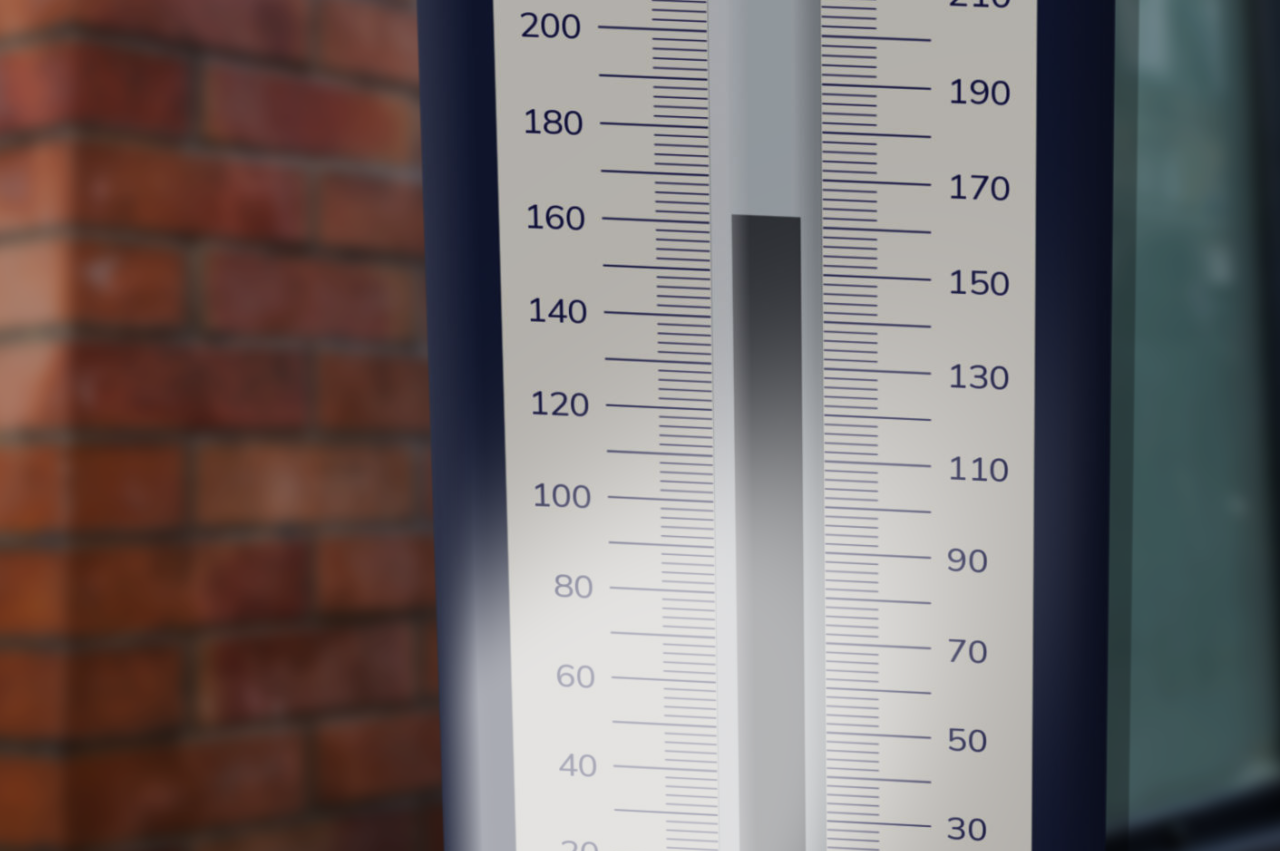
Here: 162 mmHg
